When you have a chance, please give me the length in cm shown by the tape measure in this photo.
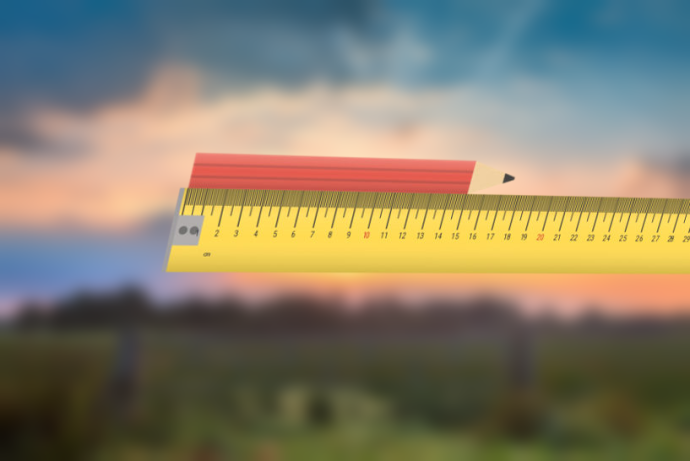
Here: 17.5 cm
